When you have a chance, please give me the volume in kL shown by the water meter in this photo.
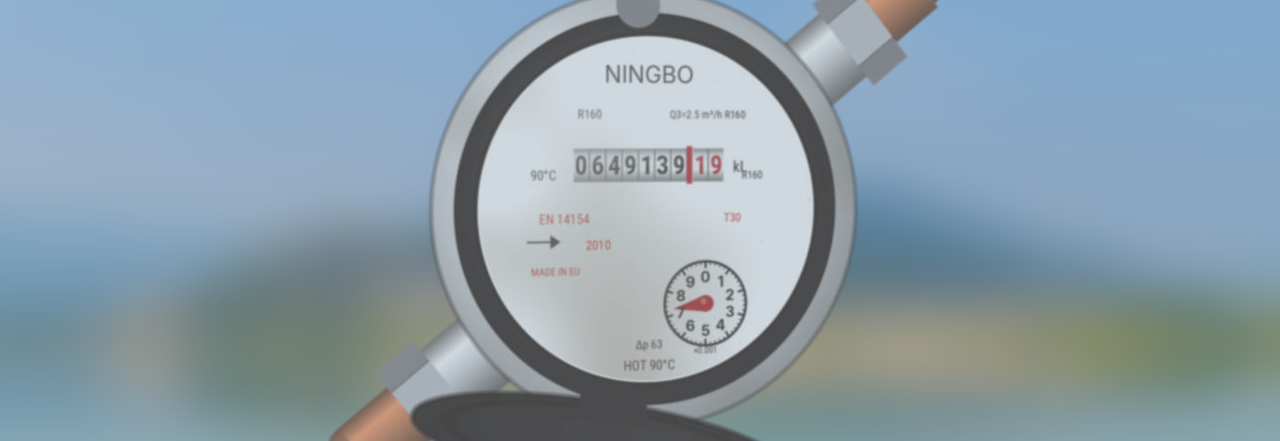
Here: 649139.197 kL
